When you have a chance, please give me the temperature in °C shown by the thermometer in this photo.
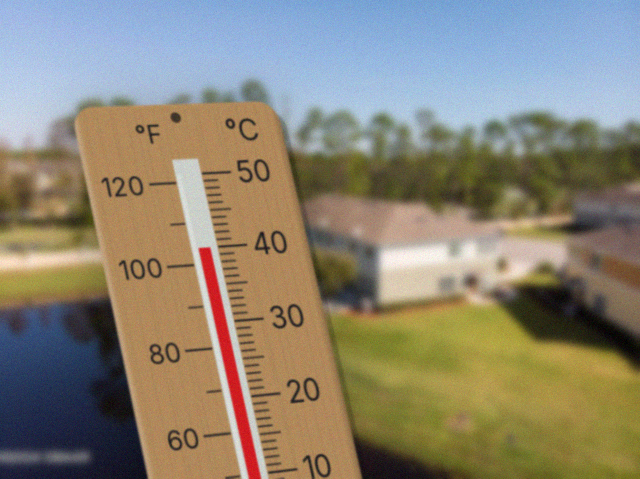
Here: 40 °C
